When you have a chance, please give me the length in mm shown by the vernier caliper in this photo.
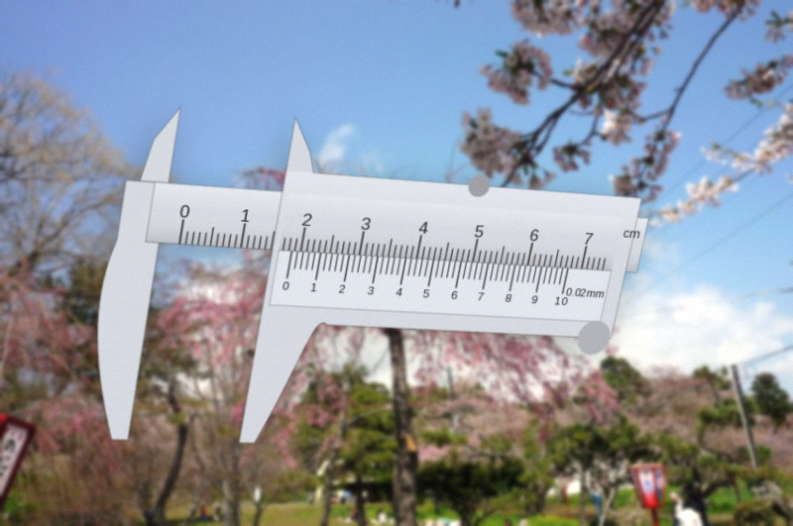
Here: 18.5 mm
